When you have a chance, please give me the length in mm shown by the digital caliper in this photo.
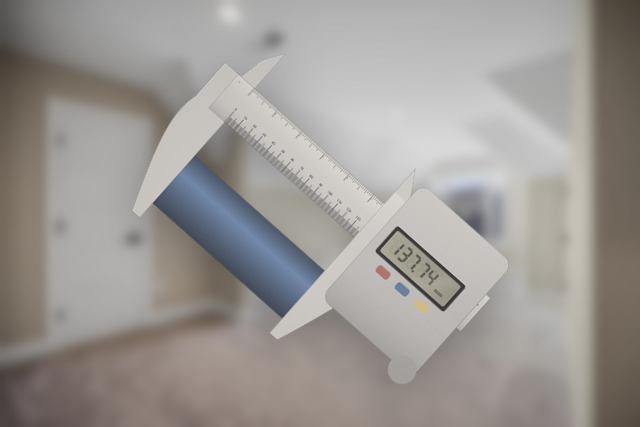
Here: 137.74 mm
